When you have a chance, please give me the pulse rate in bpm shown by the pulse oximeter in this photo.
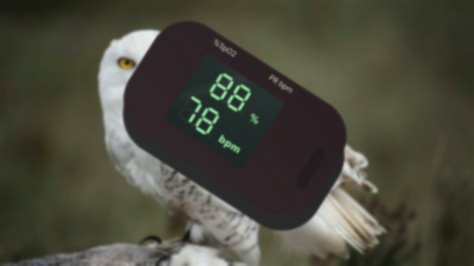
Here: 78 bpm
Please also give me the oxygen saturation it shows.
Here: 88 %
